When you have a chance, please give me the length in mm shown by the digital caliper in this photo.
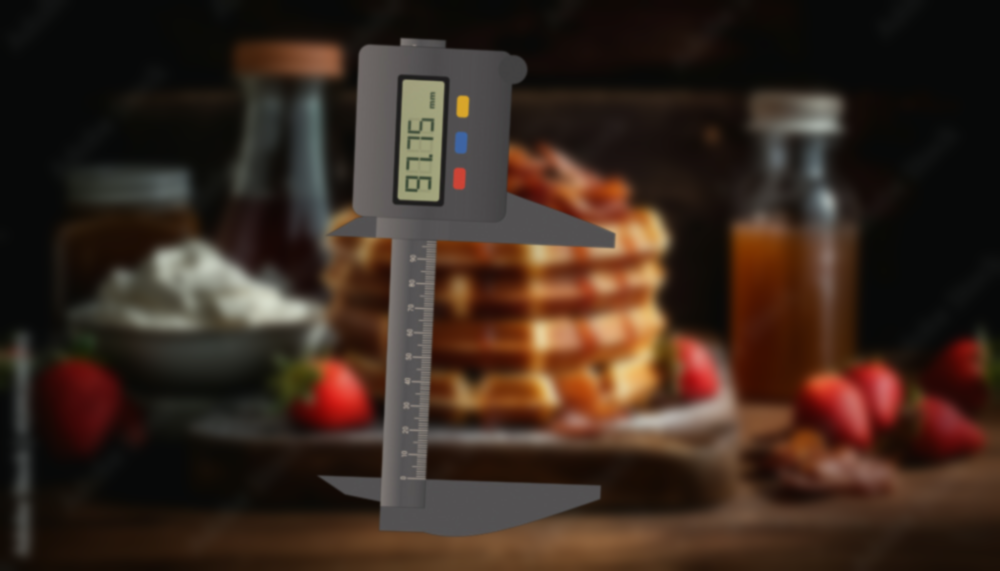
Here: 97.75 mm
